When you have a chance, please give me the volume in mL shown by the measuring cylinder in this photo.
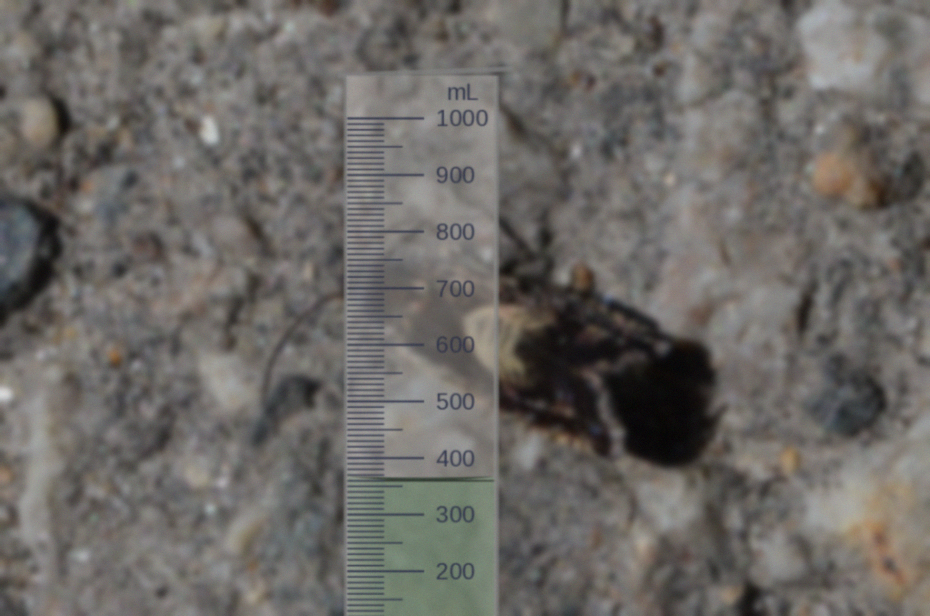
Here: 360 mL
